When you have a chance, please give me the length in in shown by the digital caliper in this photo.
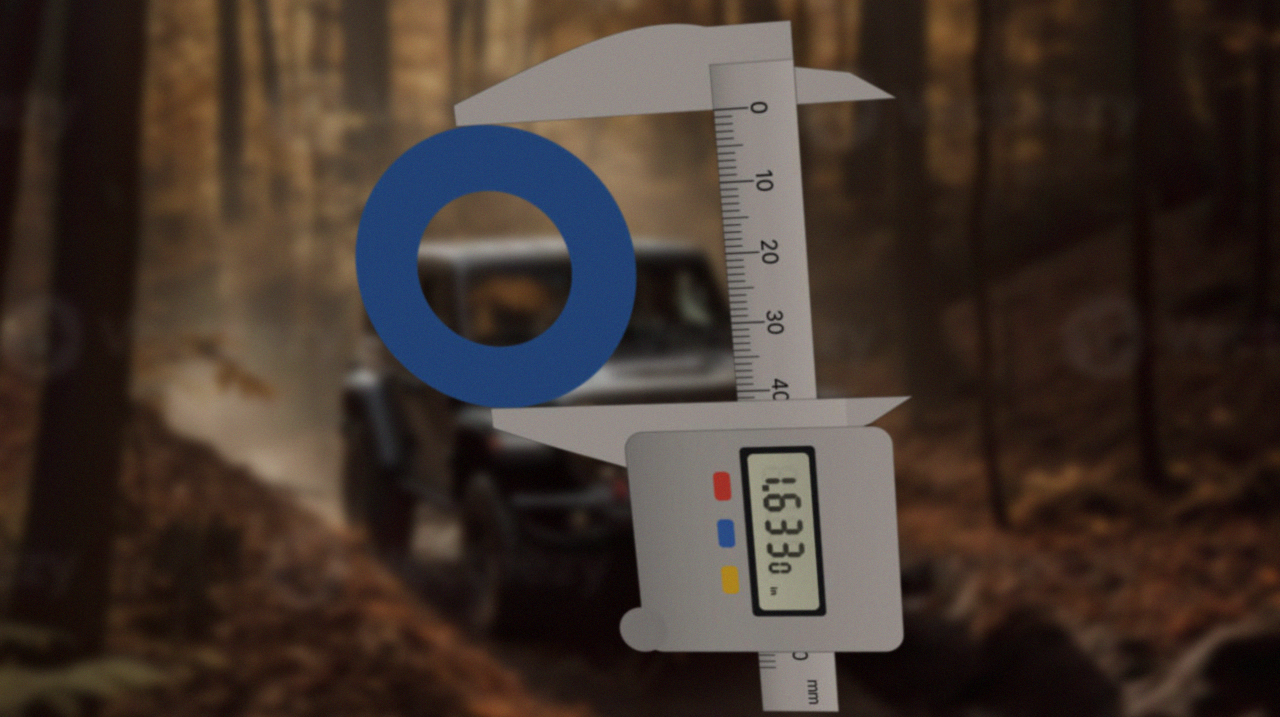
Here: 1.6330 in
